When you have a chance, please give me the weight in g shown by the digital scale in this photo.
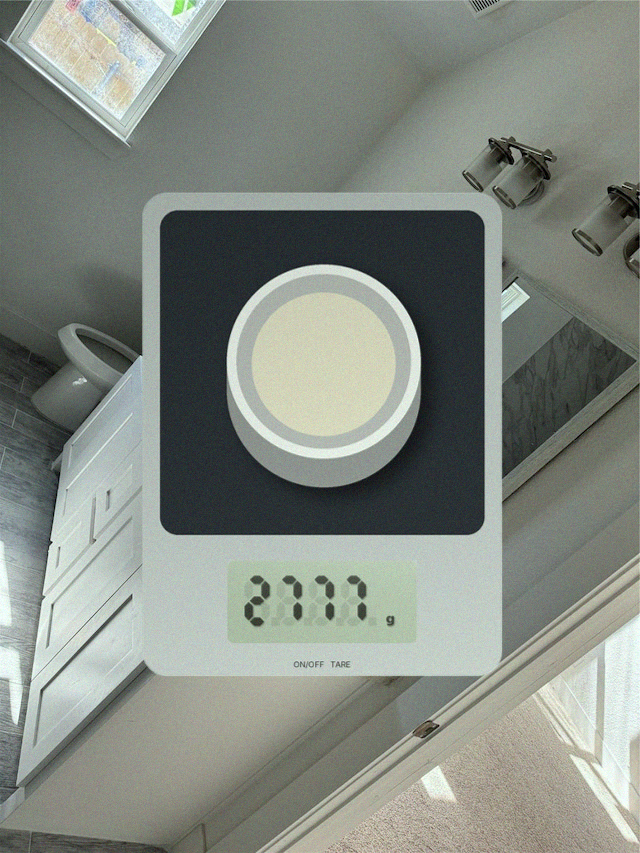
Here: 2777 g
